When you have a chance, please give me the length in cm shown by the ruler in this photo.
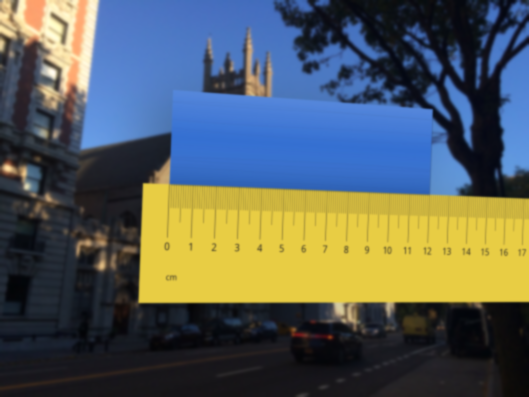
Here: 12 cm
